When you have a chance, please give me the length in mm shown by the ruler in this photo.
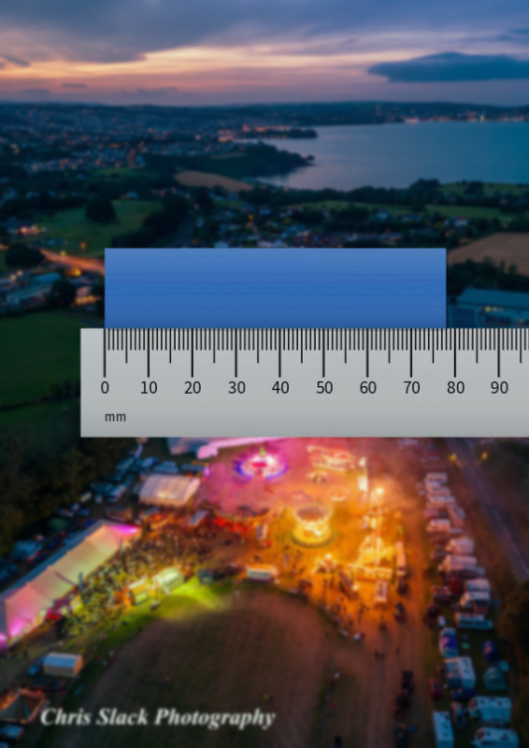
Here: 78 mm
